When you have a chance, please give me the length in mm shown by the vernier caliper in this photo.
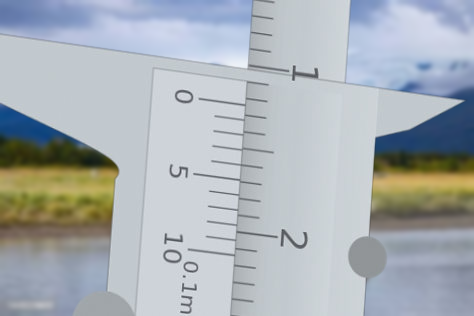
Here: 12.4 mm
